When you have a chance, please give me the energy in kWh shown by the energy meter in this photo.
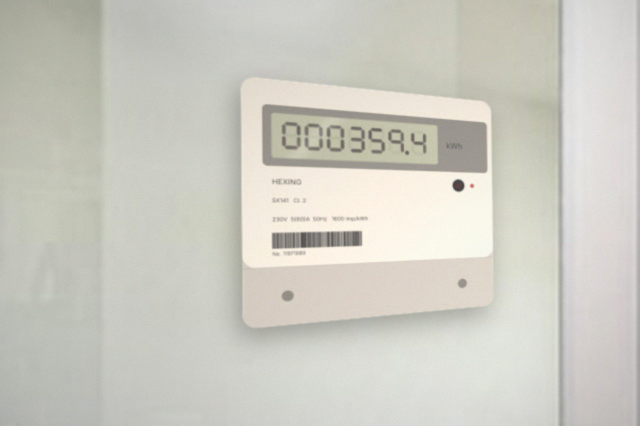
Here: 359.4 kWh
